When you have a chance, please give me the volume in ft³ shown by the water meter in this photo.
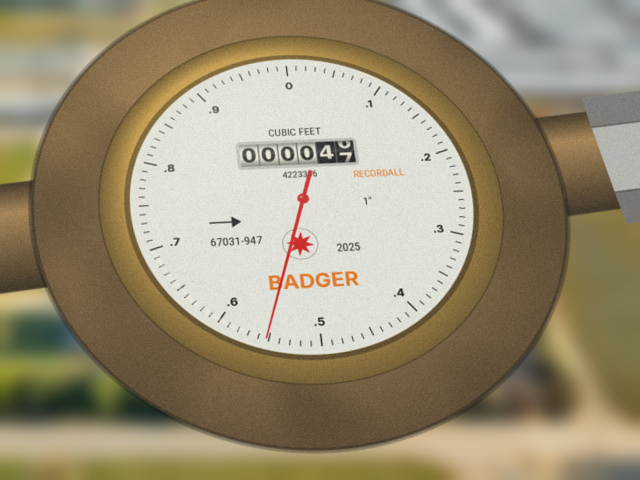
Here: 46.55 ft³
